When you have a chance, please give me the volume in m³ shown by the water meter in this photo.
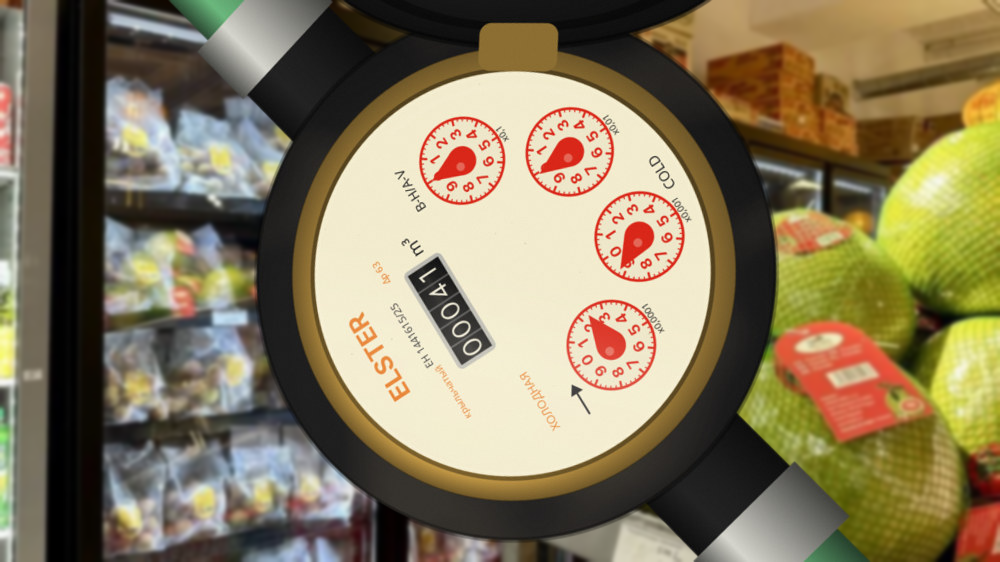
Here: 40.9992 m³
